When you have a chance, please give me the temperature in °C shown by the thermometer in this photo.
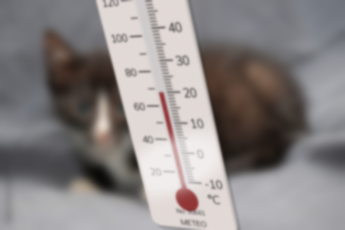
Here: 20 °C
